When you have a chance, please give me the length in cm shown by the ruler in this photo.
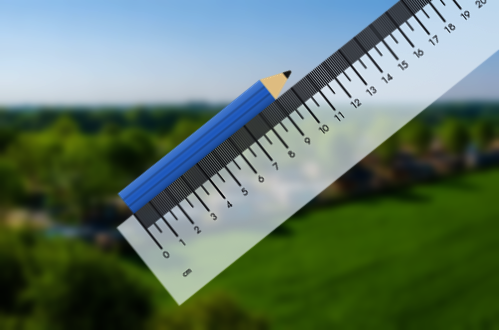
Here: 10.5 cm
